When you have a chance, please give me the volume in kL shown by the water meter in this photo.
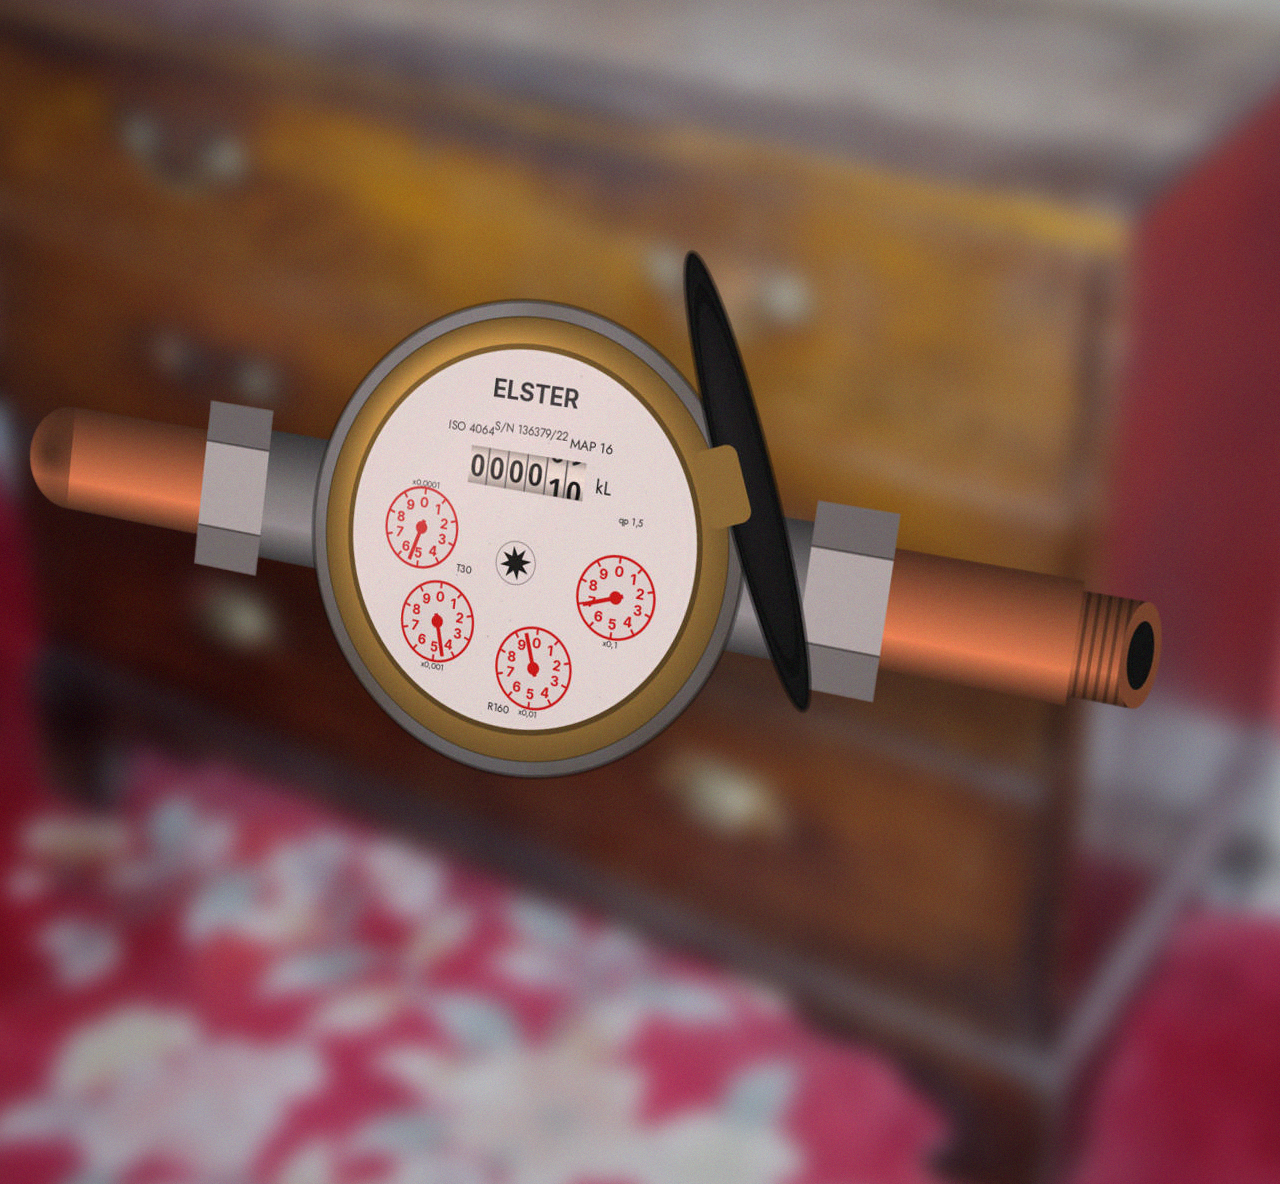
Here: 9.6945 kL
